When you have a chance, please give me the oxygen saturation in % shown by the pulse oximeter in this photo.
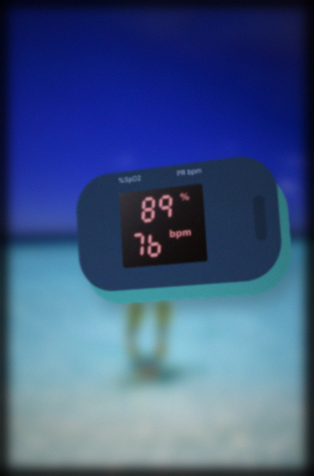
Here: 89 %
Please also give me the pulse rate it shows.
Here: 76 bpm
